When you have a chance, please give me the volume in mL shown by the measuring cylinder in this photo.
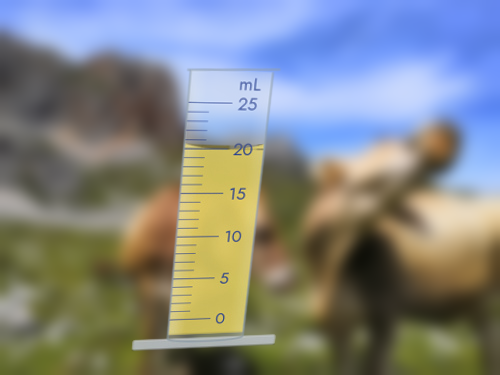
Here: 20 mL
